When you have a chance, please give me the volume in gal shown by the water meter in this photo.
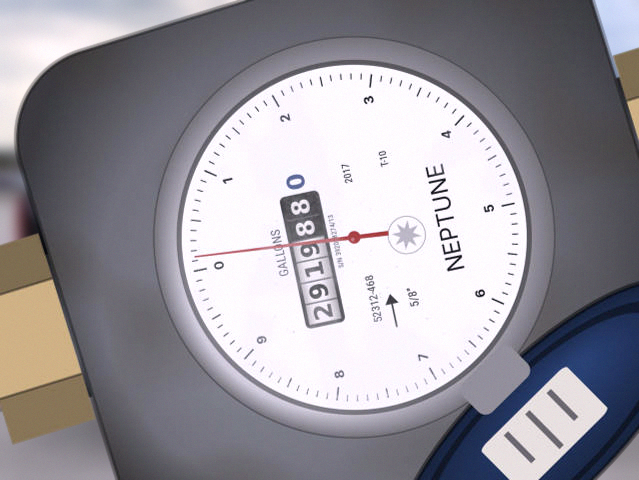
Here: 2919880.1 gal
